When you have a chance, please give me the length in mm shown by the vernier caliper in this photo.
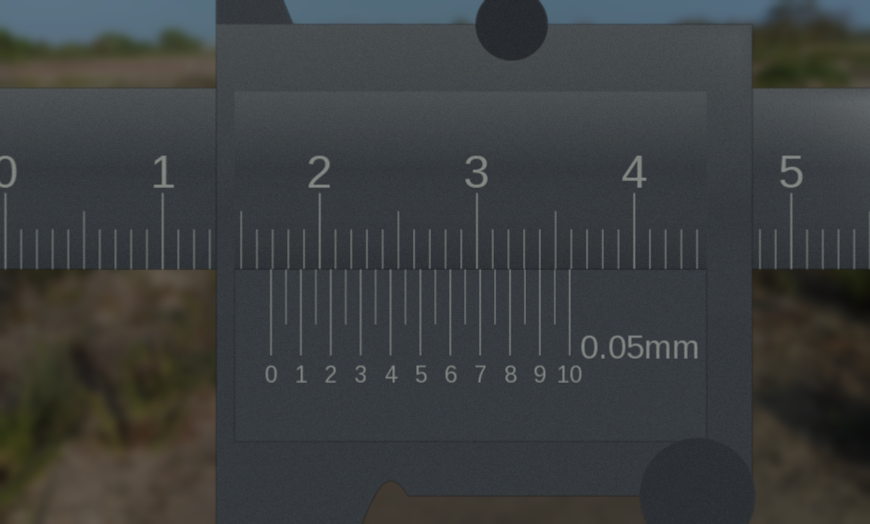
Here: 16.9 mm
